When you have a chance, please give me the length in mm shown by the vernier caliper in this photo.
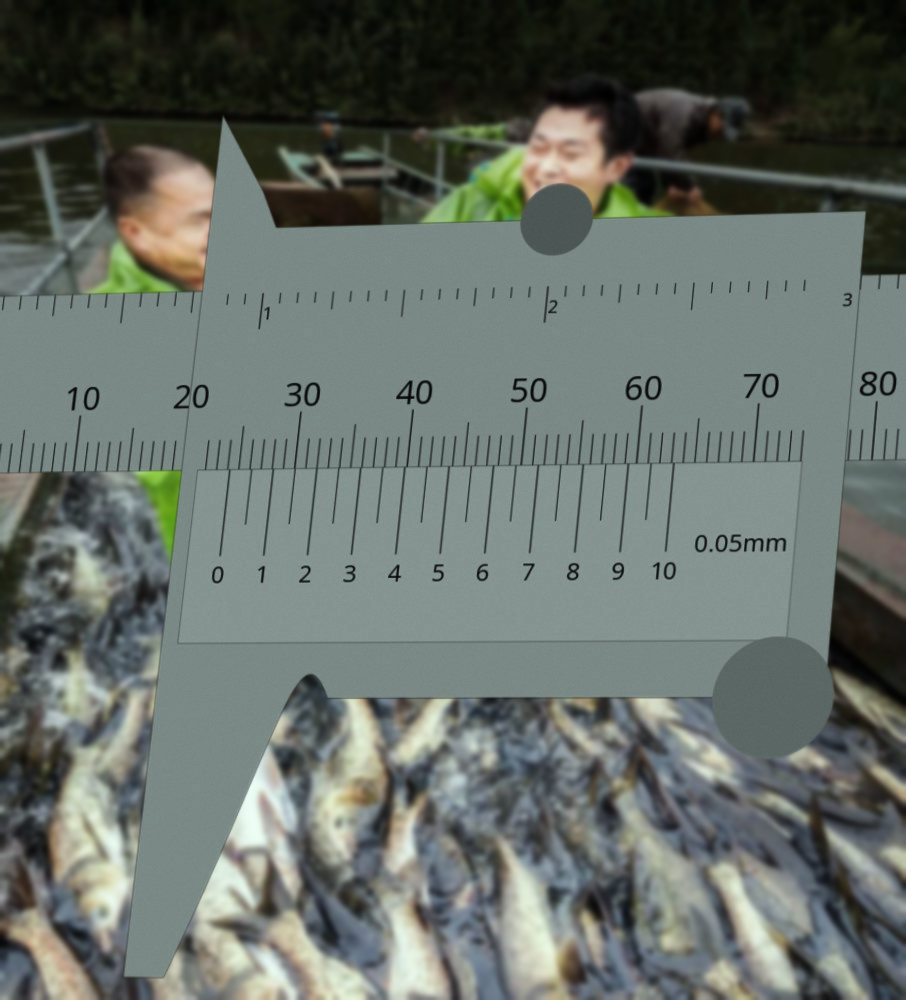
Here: 24.2 mm
